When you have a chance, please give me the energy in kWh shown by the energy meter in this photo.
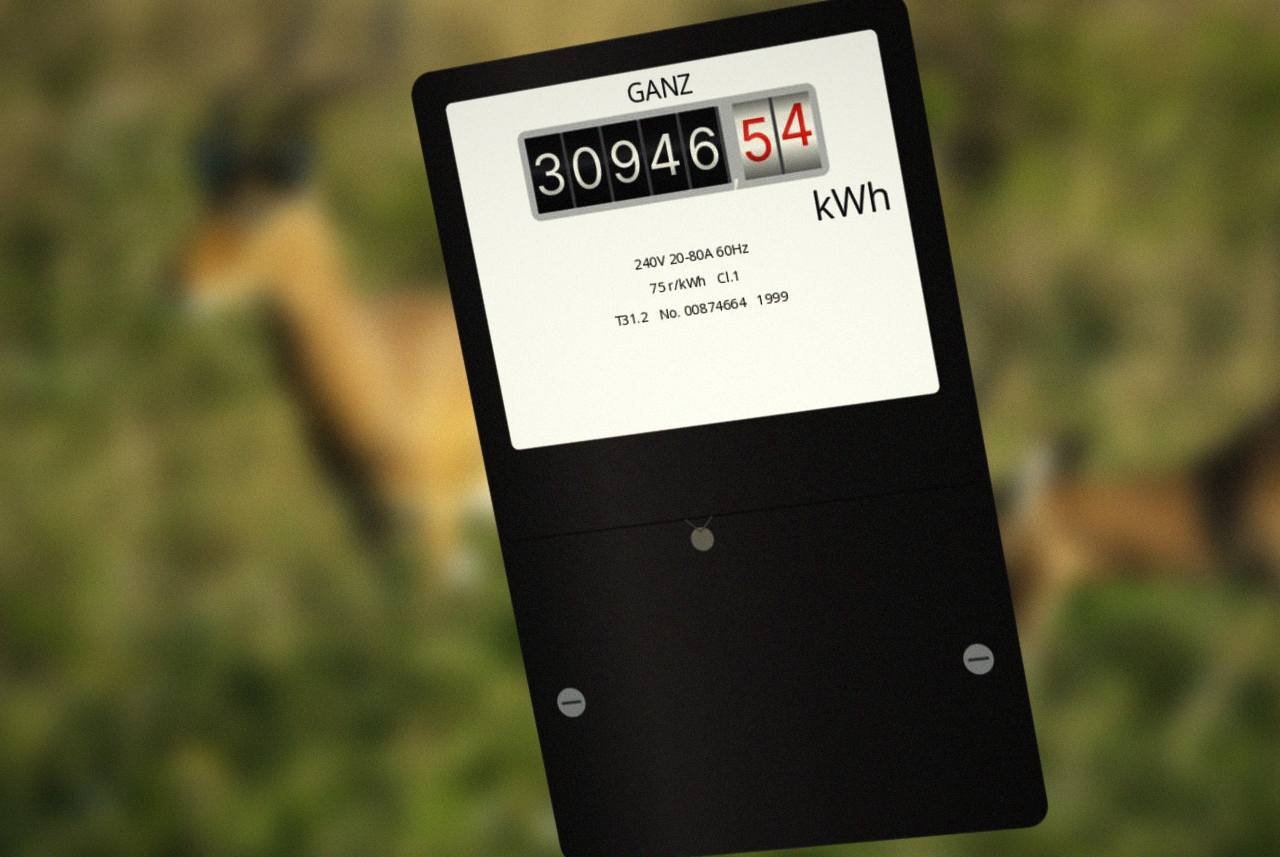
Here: 30946.54 kWh
